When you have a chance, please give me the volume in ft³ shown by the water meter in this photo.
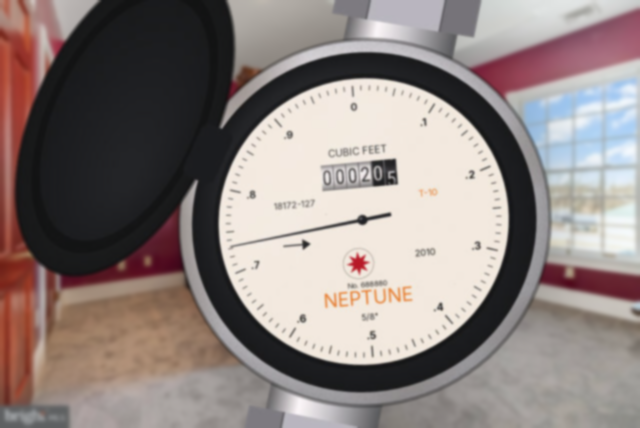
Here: 204.73 ft³
